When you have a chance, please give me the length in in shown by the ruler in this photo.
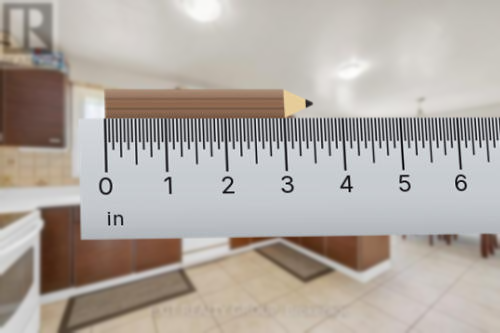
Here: 3.5 in
